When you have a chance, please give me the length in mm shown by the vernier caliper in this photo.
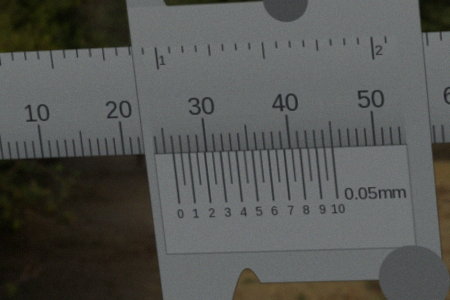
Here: 26.0 mm
